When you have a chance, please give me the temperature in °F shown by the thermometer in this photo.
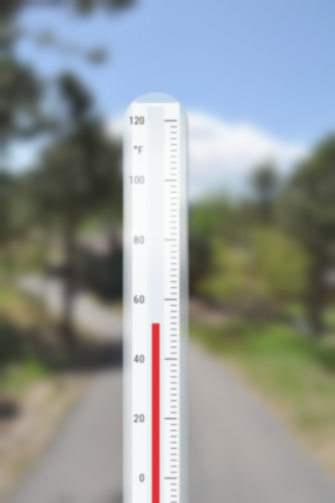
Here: 52 °F
